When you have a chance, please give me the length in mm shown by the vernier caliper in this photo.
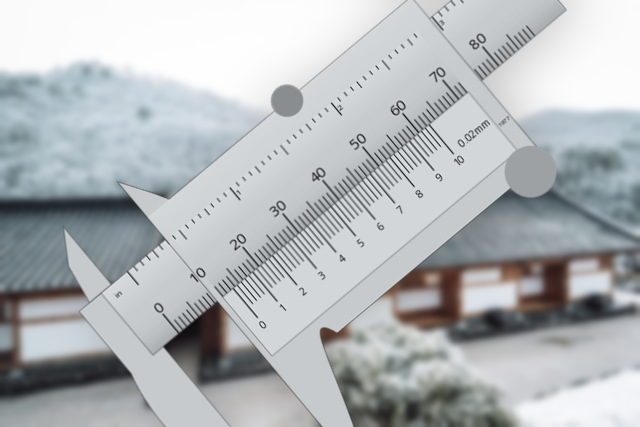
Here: 13.5 mm
